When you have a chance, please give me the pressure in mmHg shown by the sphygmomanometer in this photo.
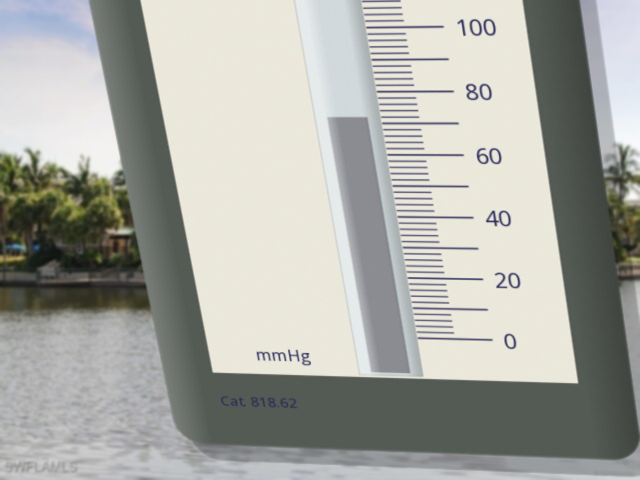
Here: 72 mmHg
